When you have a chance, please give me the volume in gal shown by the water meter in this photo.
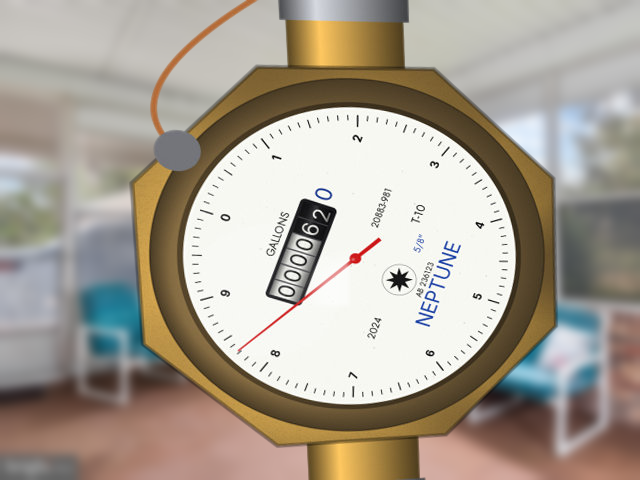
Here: 618.3 gal
